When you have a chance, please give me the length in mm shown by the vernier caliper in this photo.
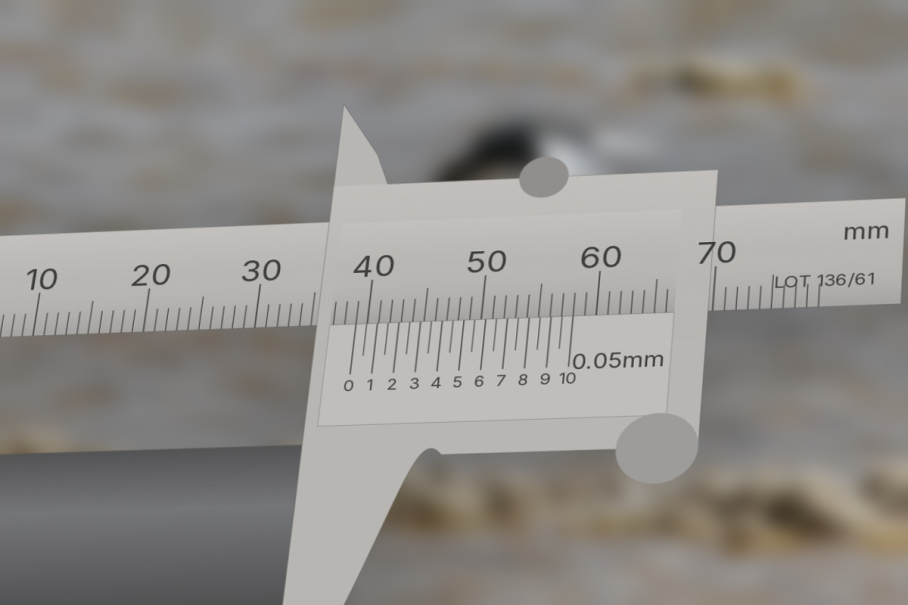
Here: 39.0 mm
